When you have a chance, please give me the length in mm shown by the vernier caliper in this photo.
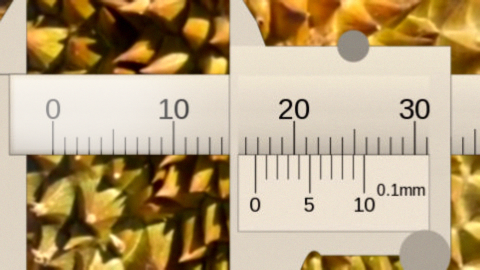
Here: 16.8 mm
